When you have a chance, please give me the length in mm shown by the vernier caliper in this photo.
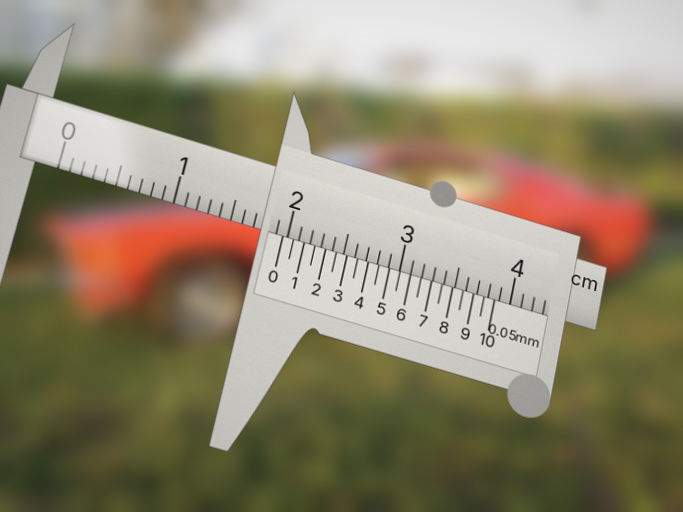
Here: 19.6 mm
